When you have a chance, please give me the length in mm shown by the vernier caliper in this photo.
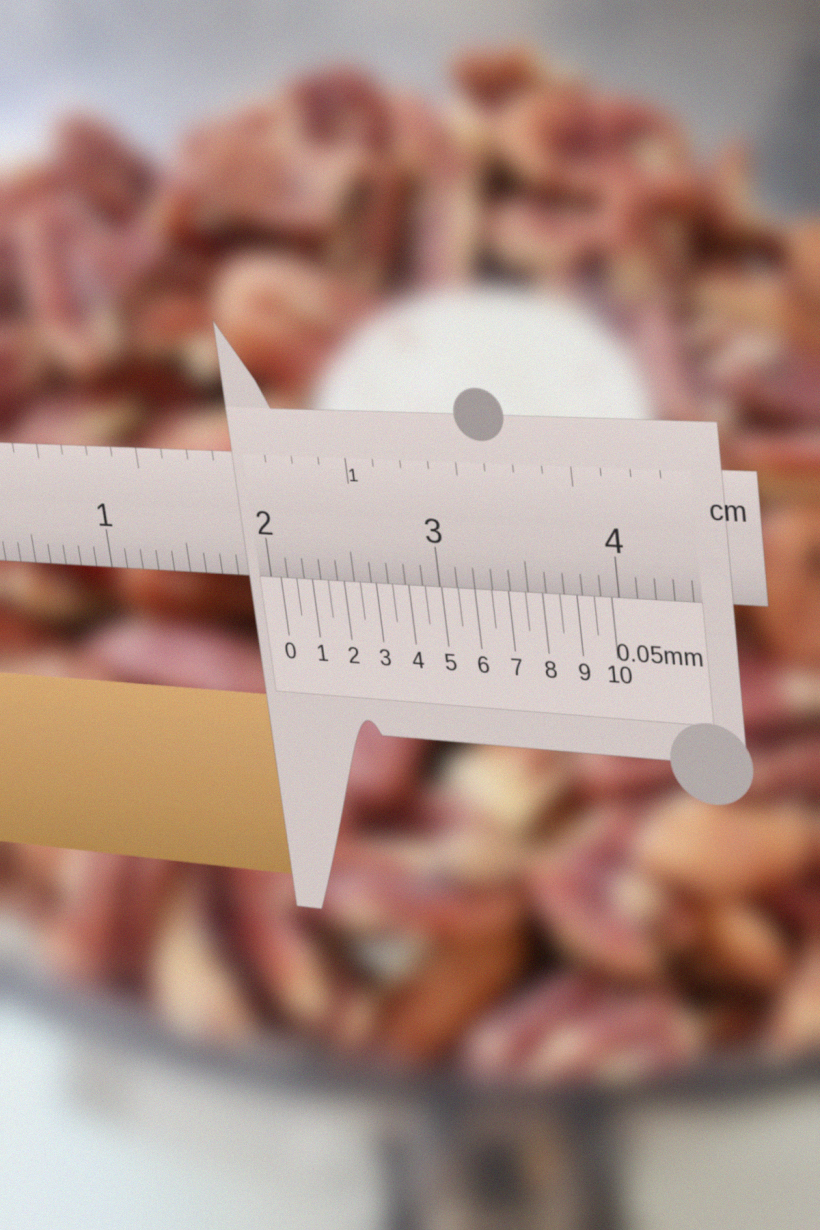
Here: 20.6 mm
